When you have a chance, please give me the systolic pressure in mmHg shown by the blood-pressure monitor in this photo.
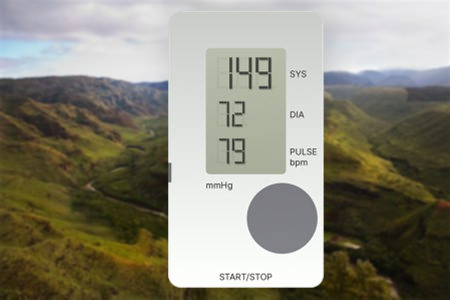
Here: 149 mmHg
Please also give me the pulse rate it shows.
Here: 79 bpm
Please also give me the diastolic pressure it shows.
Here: 72 mmHg
